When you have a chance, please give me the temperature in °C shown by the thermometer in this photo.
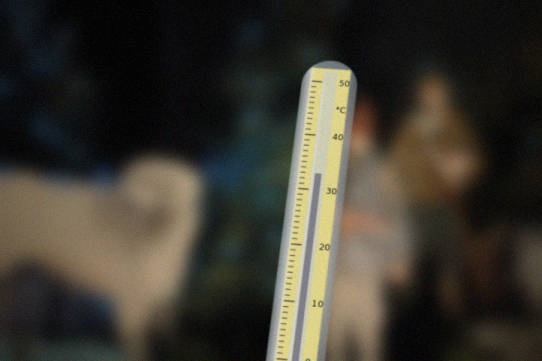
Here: 33 °C
